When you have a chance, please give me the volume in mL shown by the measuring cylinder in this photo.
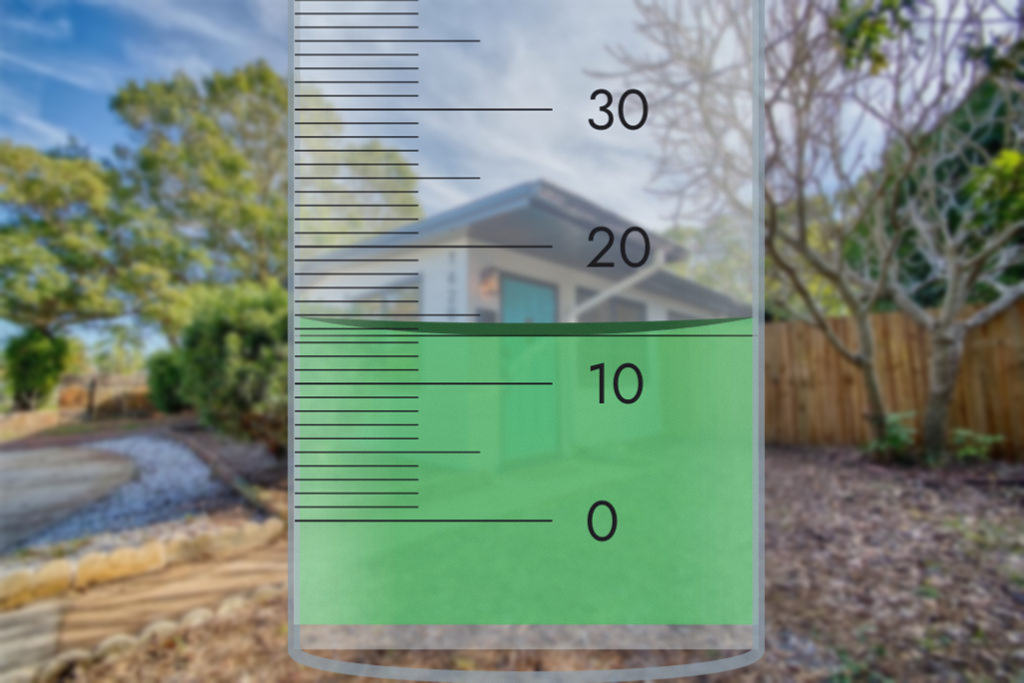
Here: 13.5 mL
